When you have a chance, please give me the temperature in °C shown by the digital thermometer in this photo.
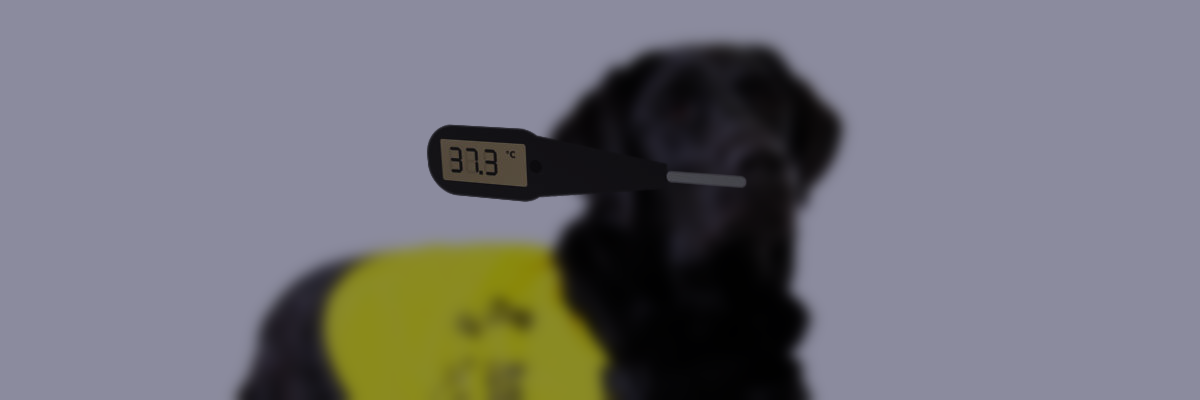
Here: 37.3 °C
